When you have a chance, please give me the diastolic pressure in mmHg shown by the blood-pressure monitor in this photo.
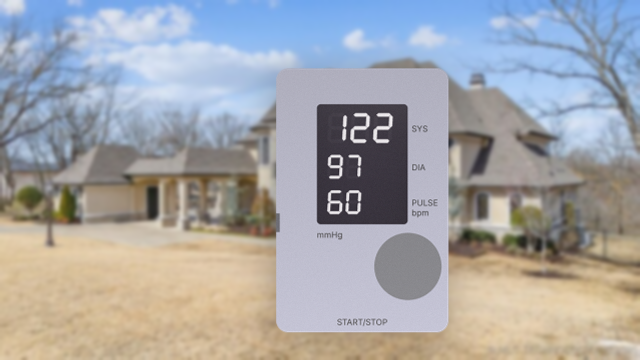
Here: 97 mmHg
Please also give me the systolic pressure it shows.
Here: 122 mmHg
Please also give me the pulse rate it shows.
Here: 60 bpm
